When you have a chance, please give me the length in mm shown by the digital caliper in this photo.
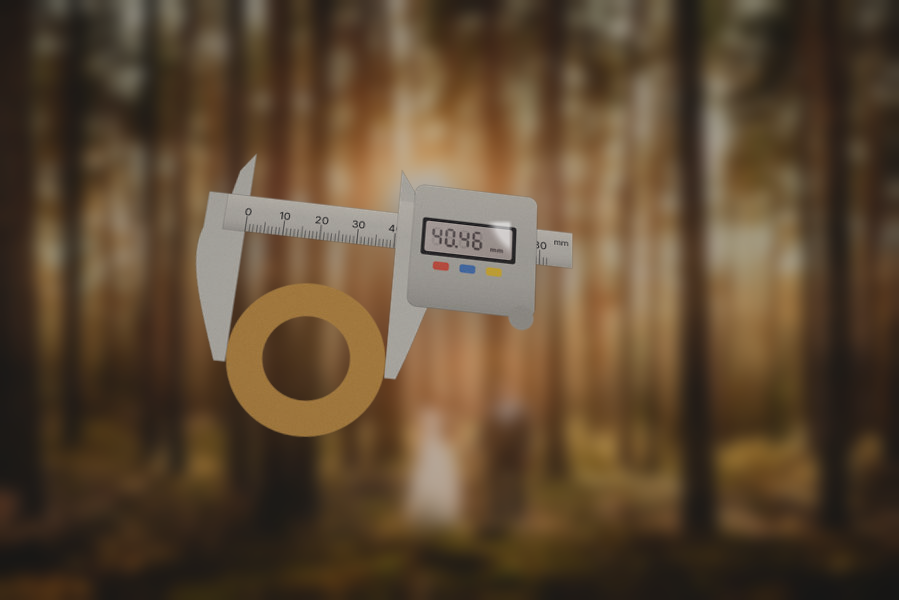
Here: 40.46 mm
